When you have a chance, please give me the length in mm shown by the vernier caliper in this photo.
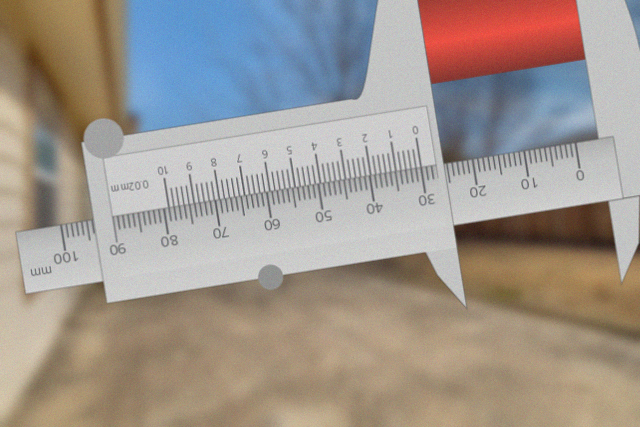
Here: 30.0 mm
